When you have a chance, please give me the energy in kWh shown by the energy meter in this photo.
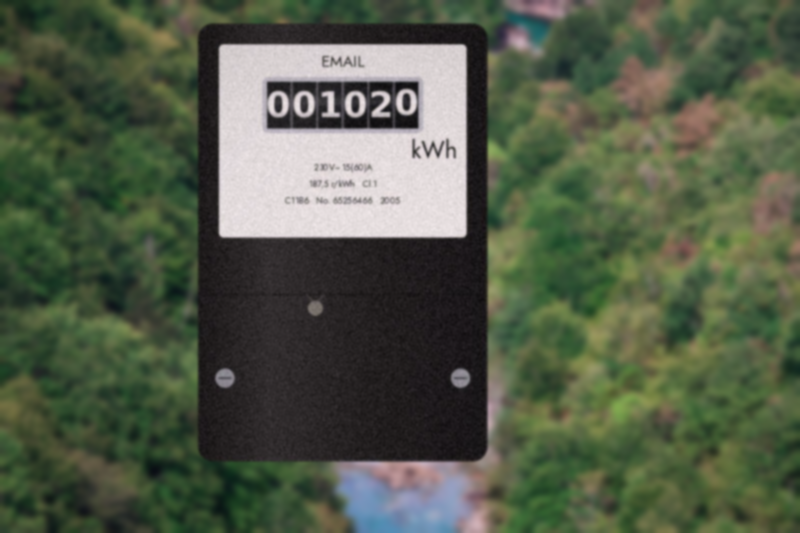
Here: 1020 kWh
